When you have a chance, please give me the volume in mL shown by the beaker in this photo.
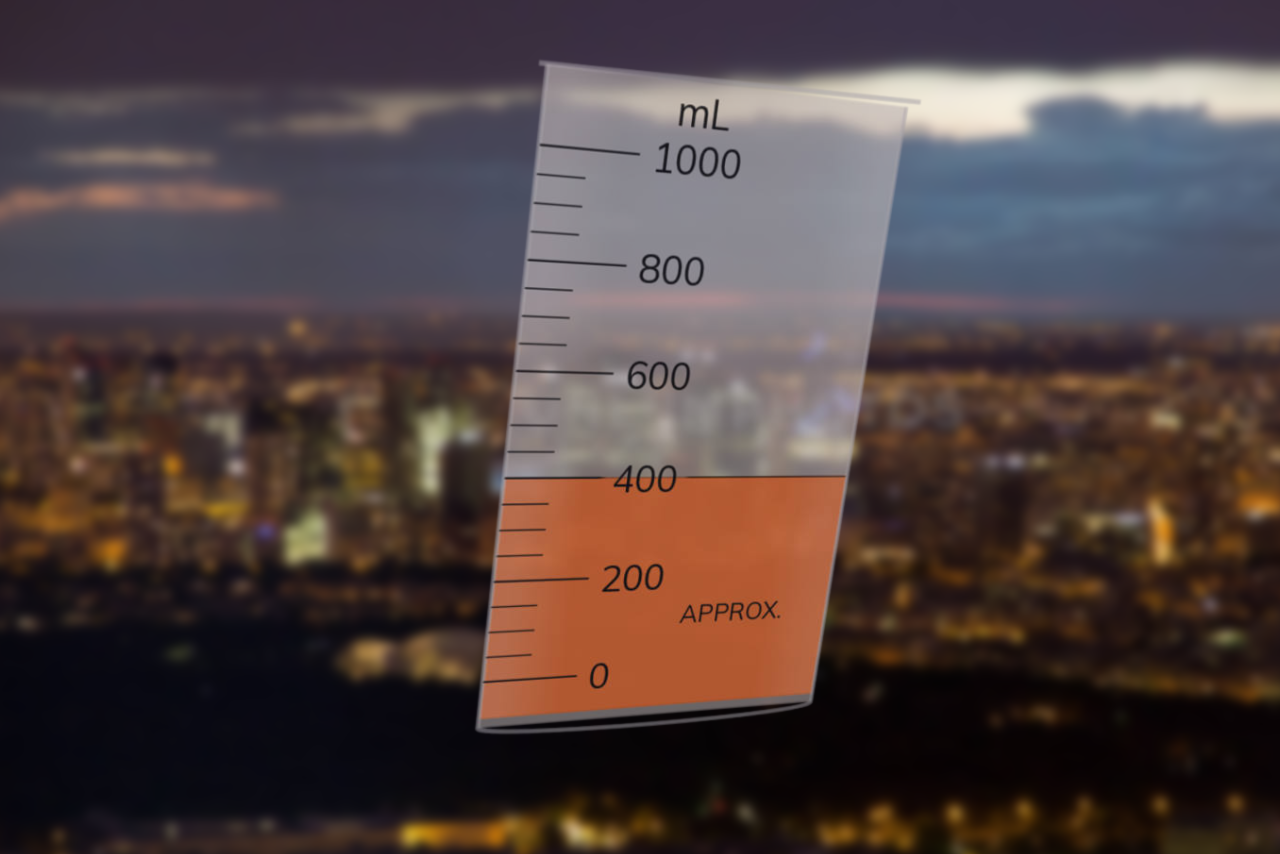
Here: 400 mL
